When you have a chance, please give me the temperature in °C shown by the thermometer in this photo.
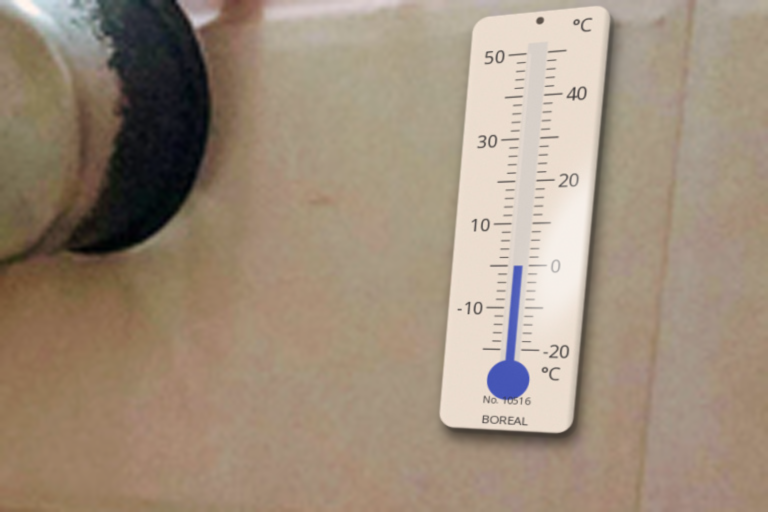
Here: 0 °C
